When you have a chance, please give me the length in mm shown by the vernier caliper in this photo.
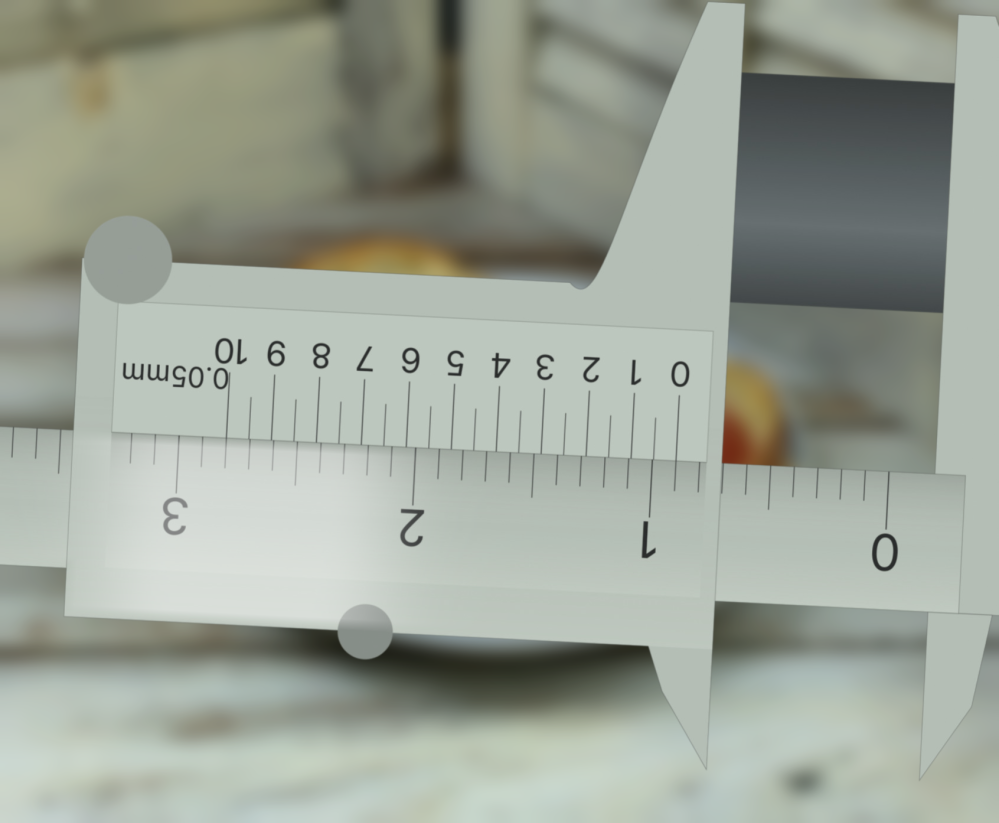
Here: 9.00 mm
